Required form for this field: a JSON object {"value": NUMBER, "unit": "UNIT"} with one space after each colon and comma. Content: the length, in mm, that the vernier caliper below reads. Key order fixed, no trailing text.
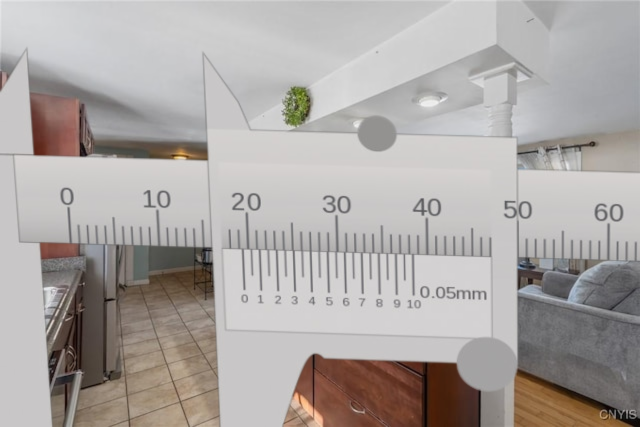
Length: {"value": 19.4, "unit": "mm"}
